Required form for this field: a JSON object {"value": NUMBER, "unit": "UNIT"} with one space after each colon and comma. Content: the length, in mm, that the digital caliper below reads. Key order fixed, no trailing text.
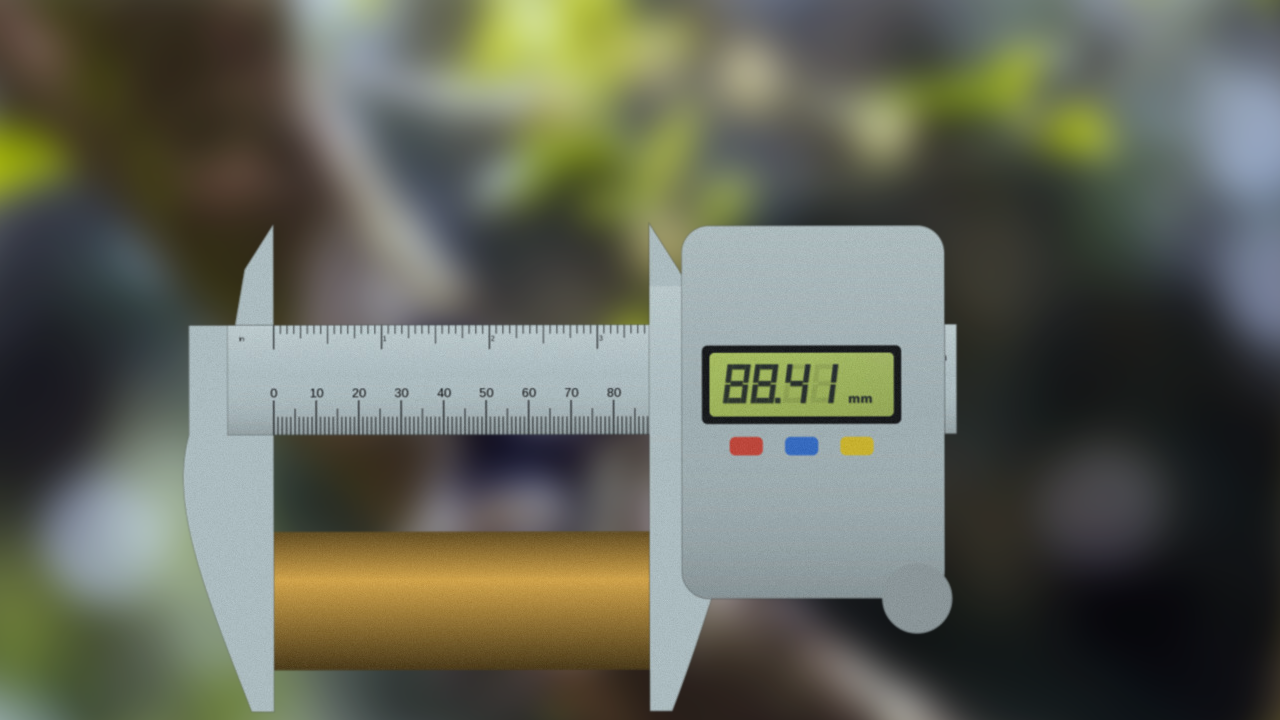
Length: {"value": 88.41, "unit": "mm"}
